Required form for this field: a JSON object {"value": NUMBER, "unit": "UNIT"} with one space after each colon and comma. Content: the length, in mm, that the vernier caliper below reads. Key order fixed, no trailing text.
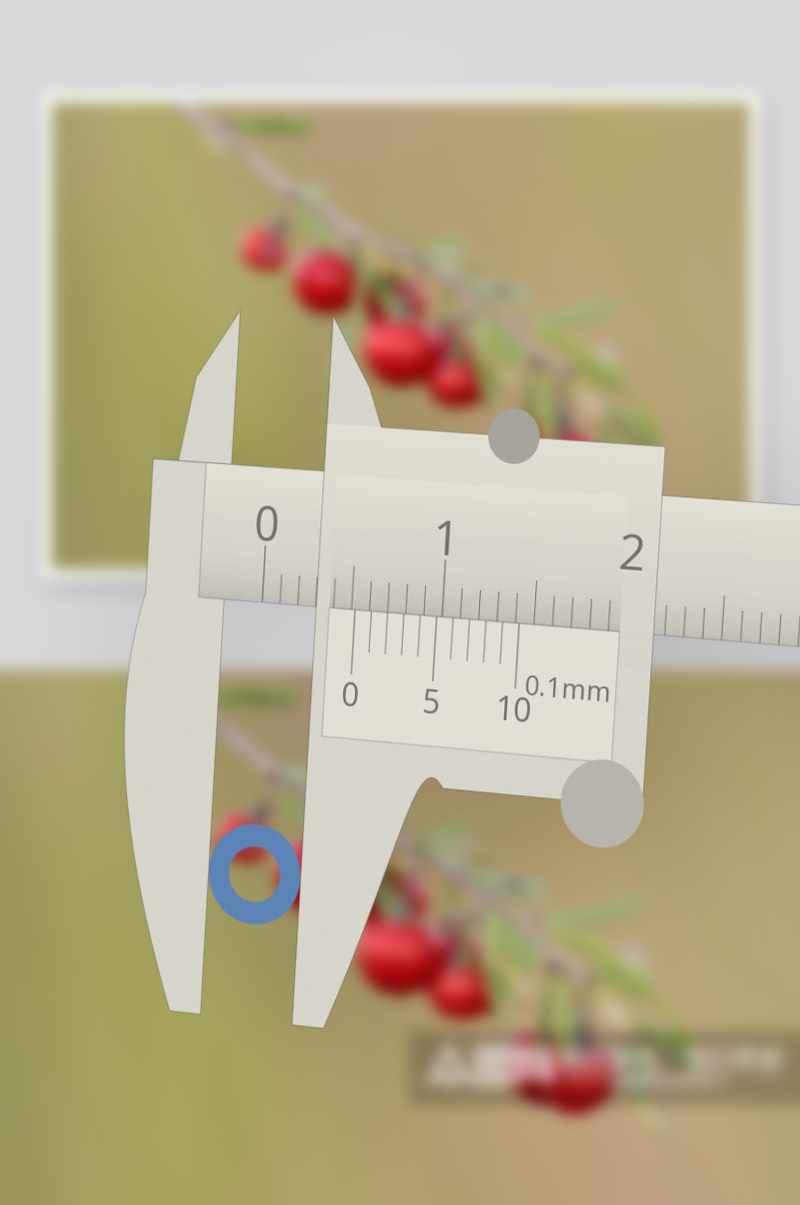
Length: {"value": 5.2, "unit": "mm"}
